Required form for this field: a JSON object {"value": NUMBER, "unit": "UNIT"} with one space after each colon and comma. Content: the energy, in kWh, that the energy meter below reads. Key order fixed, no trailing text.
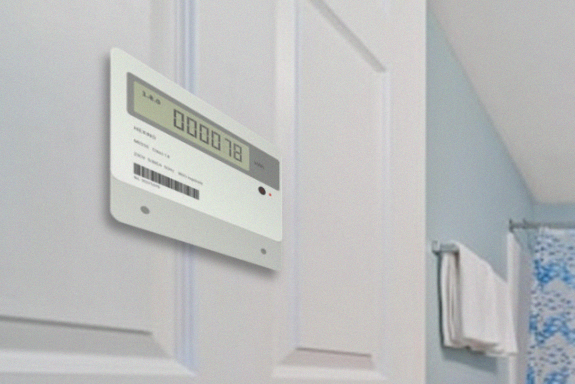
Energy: {"value": 78, "unit": "kWh"}
